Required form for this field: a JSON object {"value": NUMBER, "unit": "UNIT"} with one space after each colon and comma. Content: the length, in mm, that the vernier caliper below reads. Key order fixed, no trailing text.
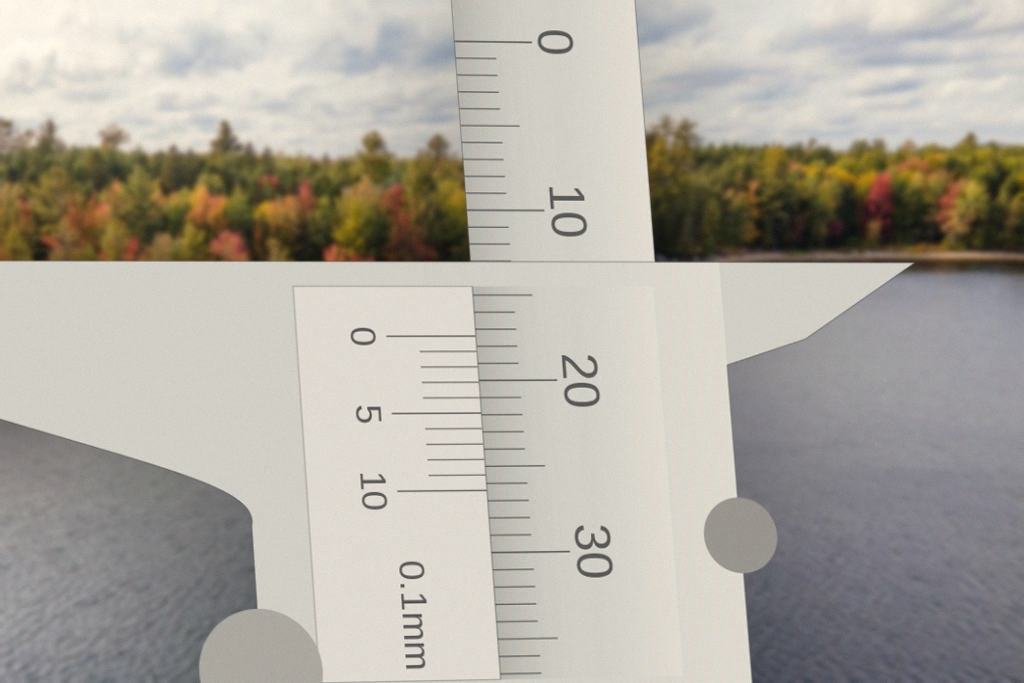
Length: {"value": 17.4, "unit": "mm"}
